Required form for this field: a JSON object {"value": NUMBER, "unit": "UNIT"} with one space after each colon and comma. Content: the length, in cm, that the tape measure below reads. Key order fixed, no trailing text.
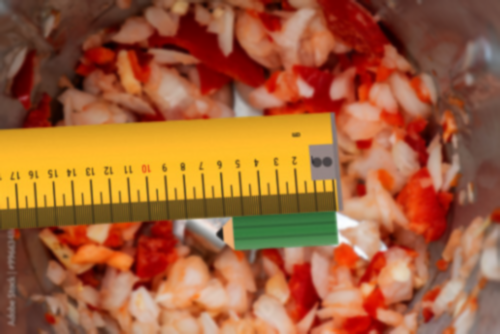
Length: {"value": 6.5, "unit": "cm"}
